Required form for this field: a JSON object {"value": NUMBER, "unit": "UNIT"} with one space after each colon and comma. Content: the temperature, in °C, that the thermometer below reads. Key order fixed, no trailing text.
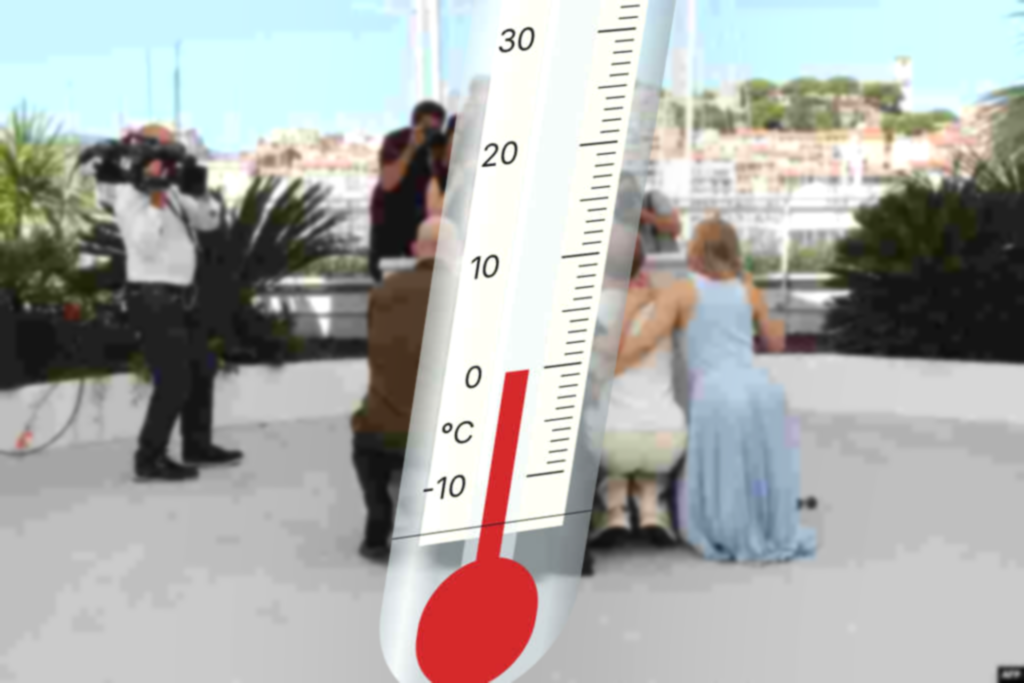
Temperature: {"value": 0, "unit": "°C"}
